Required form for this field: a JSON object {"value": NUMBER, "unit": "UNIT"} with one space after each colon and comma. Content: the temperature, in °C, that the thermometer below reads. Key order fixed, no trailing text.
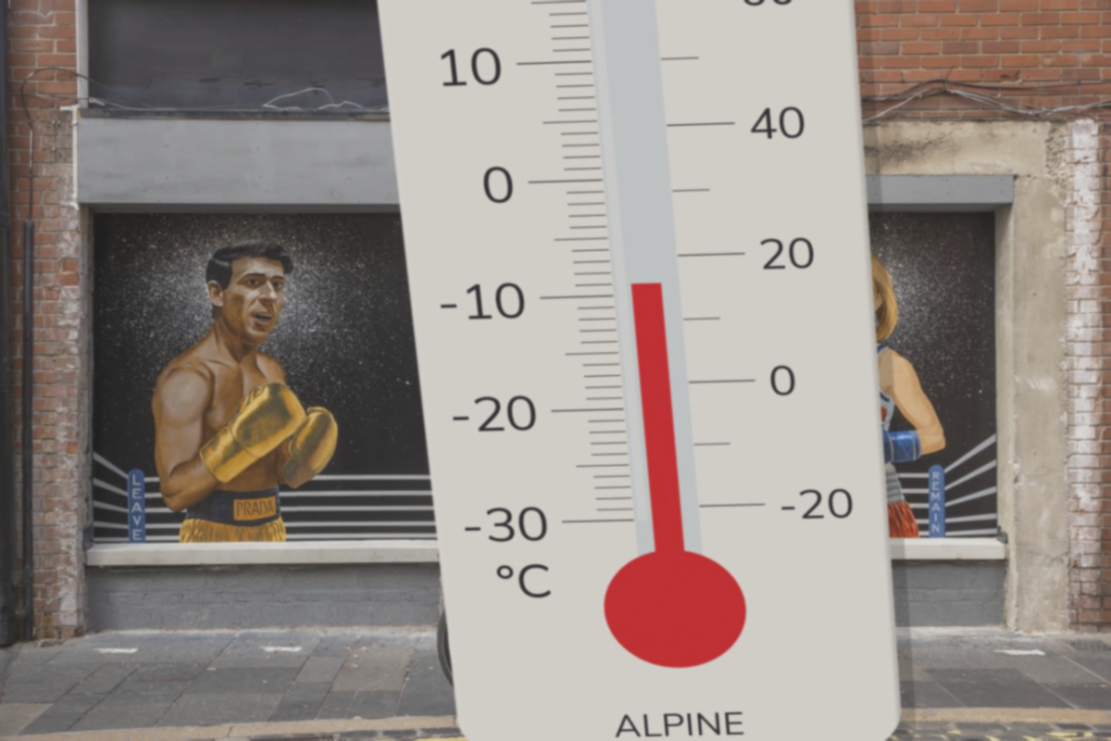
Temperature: {"value": -9, "unit": "°C"}
